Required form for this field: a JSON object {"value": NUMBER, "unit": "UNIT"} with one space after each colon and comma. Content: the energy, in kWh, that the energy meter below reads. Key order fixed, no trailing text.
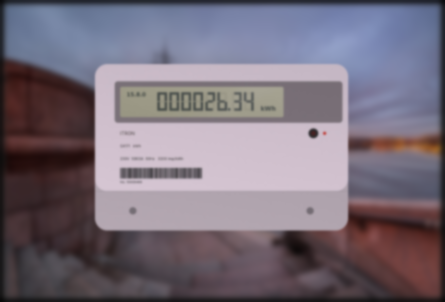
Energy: {"value": 26.34, "unit": "kWh"}
